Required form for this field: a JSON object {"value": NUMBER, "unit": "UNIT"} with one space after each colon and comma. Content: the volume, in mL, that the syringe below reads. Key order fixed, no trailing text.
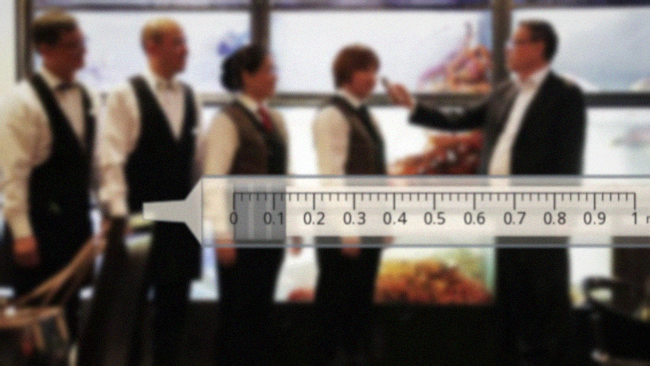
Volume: {"value": 0, "unit": "mL"}
